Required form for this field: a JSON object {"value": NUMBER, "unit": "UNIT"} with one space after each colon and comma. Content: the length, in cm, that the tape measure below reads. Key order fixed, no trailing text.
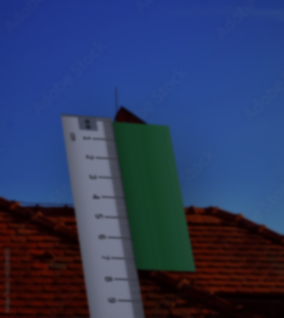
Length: {"value": 7.5, "unit": "cm"}
